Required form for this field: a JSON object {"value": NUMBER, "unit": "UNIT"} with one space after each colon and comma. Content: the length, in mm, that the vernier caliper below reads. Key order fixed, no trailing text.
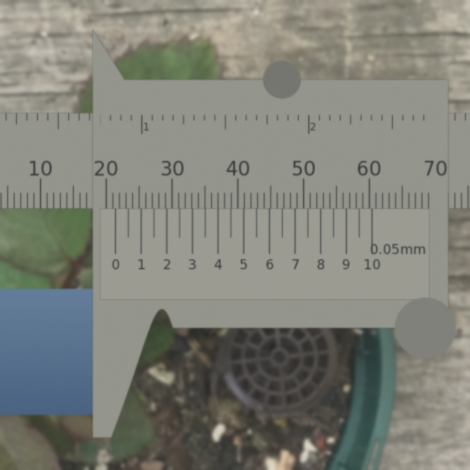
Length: {"value": 21.4, "unit": "mm"}
